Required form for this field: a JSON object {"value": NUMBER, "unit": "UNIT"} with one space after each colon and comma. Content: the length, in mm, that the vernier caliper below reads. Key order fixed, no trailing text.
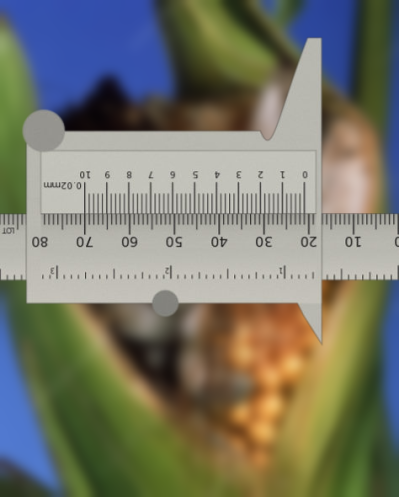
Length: {"value": 21.0, "unit": "mm"}
